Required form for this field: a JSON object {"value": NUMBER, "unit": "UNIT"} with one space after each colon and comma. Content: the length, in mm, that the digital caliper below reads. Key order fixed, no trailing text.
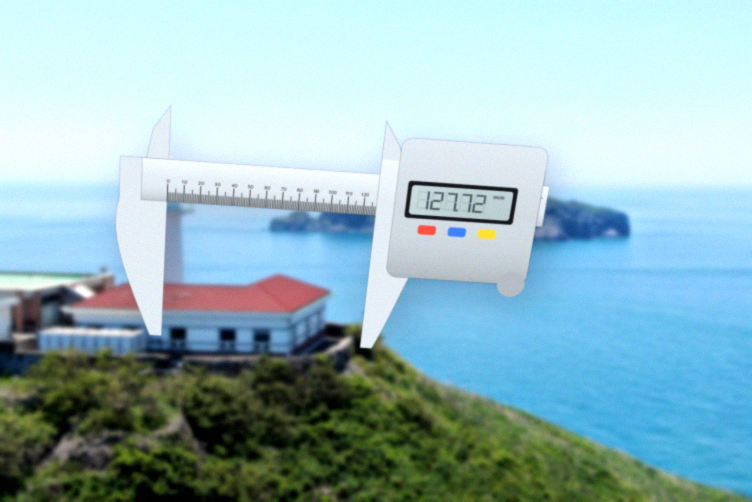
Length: {"value": 127.72, "unit": "mm"}
